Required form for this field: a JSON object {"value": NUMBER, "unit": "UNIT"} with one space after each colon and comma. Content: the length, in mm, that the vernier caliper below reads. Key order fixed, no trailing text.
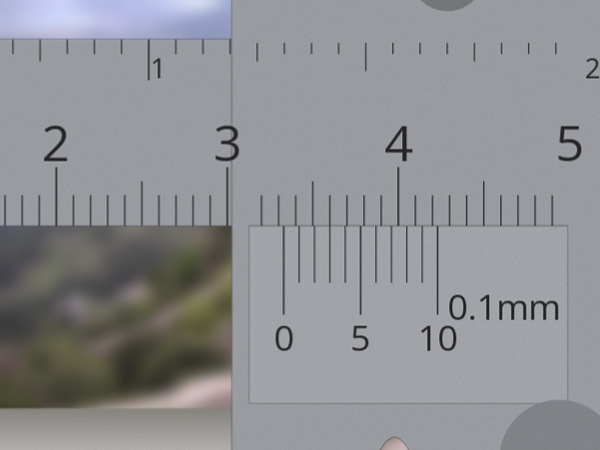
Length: {"value": 33.3, "unit": "mm"}
